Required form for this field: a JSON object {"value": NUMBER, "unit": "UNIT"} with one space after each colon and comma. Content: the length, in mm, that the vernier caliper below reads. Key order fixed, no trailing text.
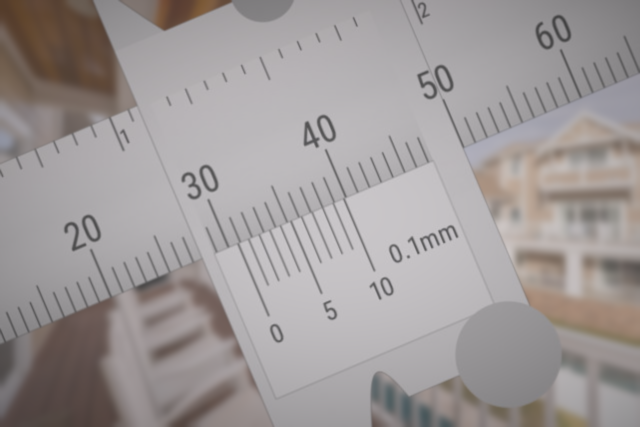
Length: {"value": 30.8, "unit": "mm"}
